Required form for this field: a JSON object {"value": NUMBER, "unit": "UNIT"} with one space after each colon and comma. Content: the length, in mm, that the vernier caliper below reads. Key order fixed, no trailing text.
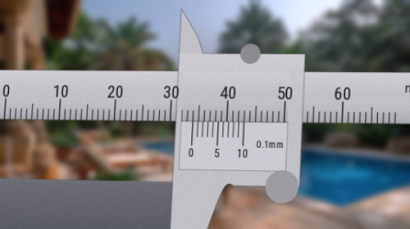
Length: {"value": 34.0, "unit": "mm"}
